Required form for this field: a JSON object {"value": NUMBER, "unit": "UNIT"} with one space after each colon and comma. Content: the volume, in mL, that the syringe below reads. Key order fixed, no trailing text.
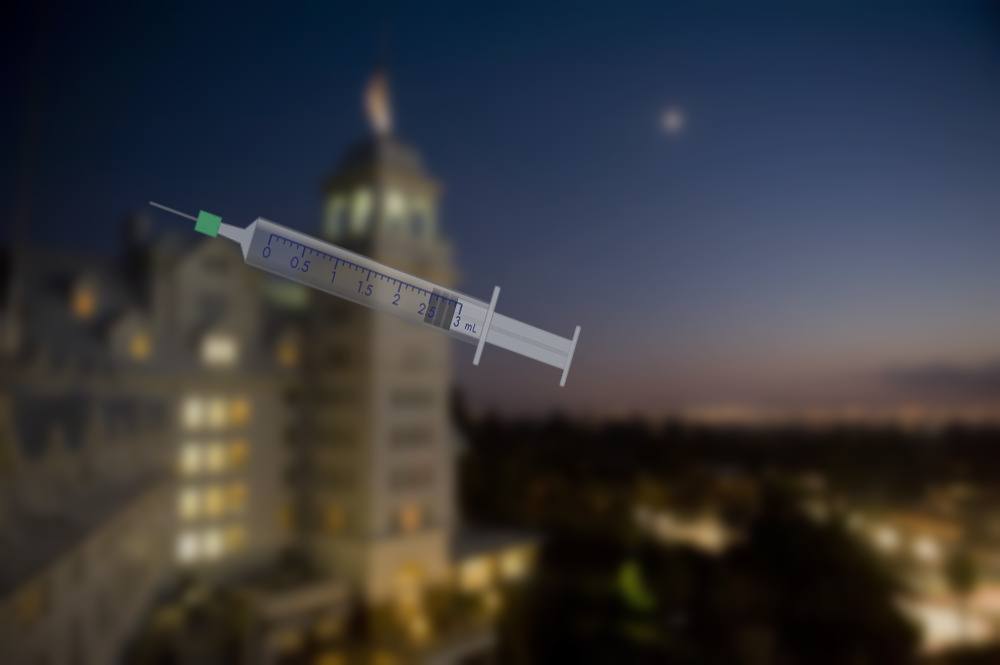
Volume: {"value": 2.5, "unit": "mL"}
